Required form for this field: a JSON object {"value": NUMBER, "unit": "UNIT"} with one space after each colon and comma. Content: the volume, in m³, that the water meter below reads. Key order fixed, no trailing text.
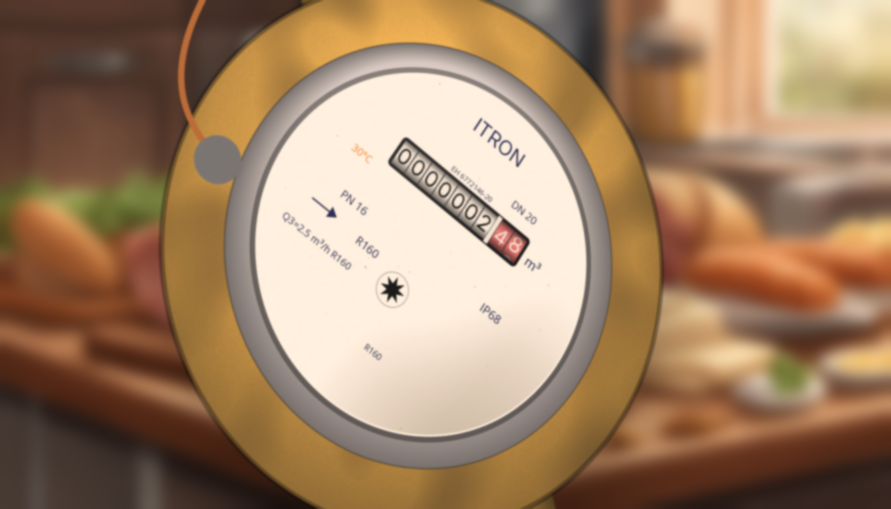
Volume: {"value": 2.48, "unit": "m³"}
